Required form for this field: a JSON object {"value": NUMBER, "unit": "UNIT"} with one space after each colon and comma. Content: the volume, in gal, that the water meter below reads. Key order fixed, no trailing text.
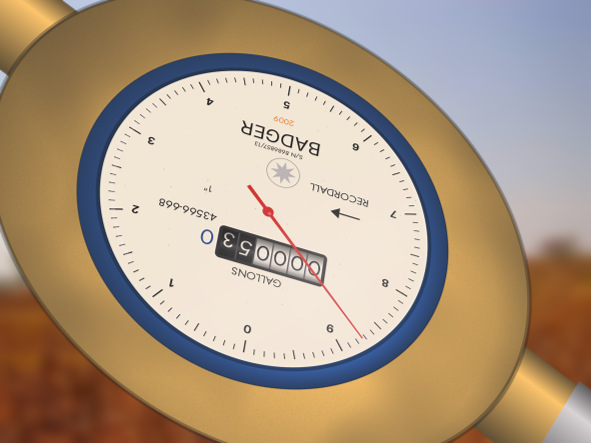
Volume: {"value": 528.7, "unit": "gal"}
